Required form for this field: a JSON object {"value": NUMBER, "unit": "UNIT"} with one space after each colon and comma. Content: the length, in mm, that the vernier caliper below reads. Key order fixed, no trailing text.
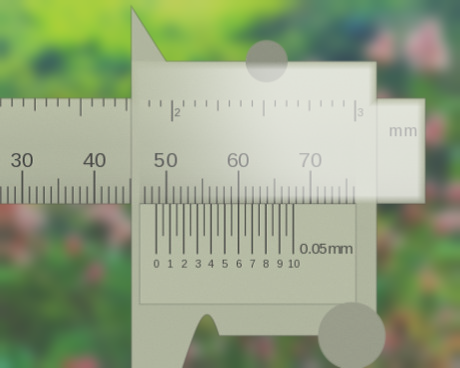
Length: {"value": 48.6, "unit": "mm"}
